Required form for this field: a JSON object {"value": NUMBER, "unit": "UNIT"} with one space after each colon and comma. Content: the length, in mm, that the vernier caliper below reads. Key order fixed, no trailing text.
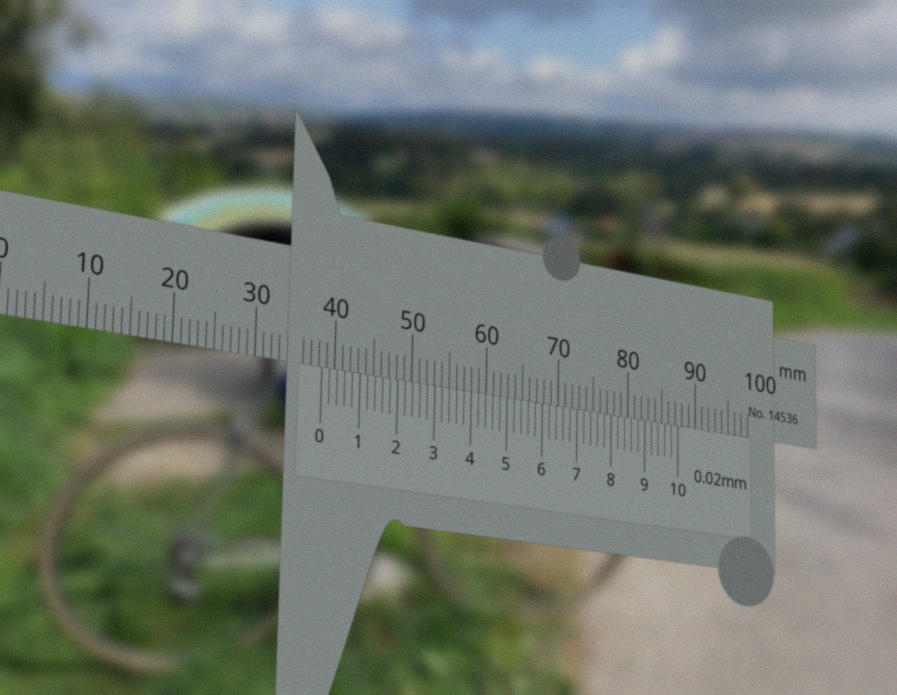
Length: {"value": 38.4, "unit": "mm"}
